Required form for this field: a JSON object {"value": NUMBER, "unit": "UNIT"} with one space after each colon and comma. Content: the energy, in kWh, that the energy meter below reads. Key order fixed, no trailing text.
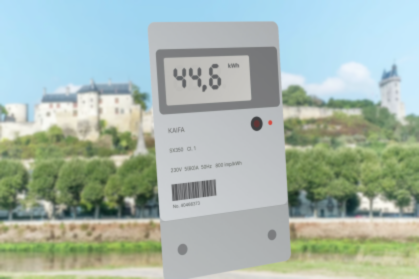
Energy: {"value": 44.6, "unit": "kWh"}
